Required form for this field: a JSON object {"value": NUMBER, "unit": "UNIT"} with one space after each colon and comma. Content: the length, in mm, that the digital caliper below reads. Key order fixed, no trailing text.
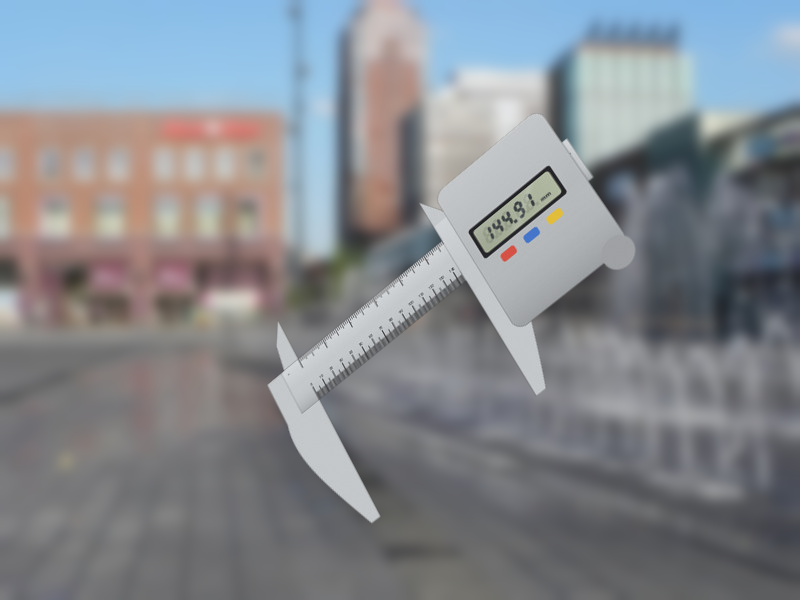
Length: {"value": 144.91, "unit": "mm"}
